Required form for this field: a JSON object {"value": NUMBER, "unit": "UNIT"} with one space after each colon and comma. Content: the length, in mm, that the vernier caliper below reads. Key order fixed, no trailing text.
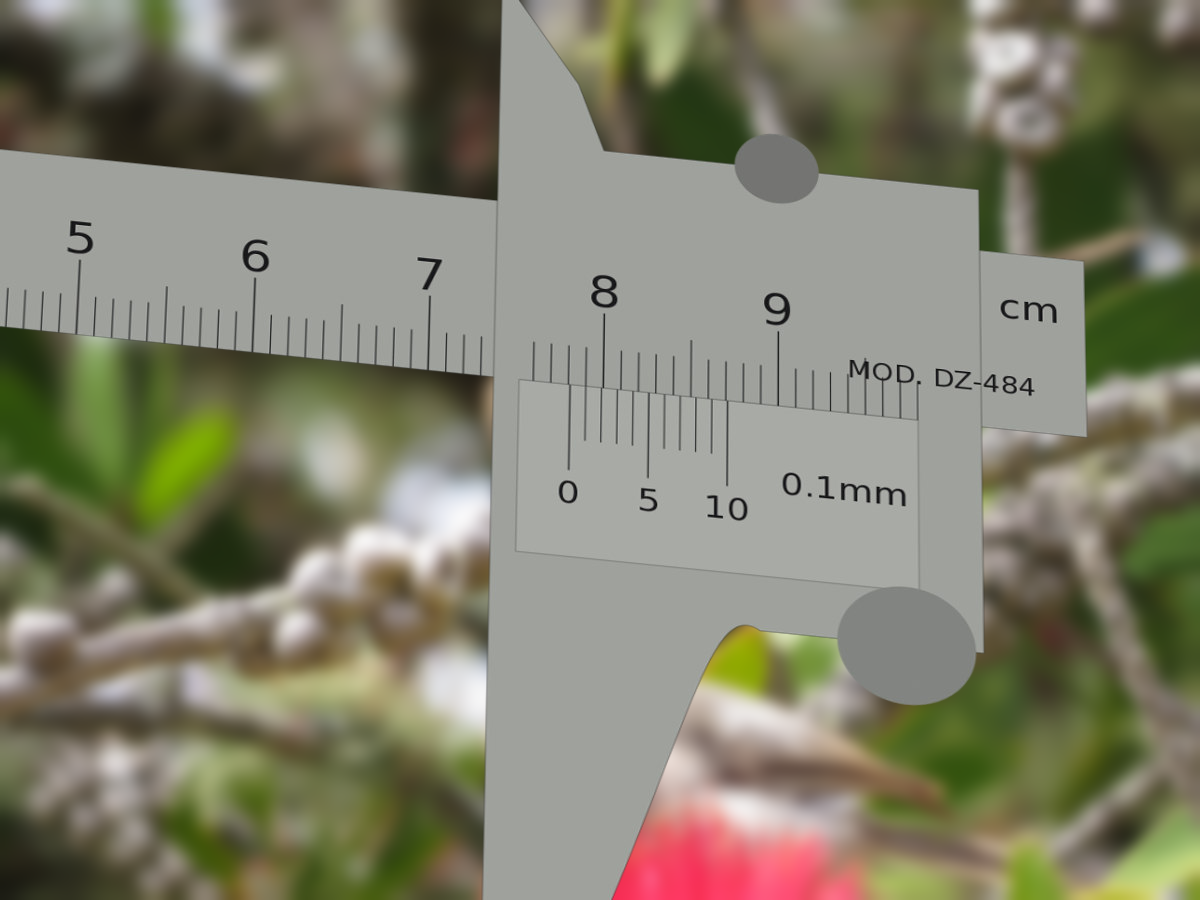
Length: {"value": 78.1, "unit": "mm"}
